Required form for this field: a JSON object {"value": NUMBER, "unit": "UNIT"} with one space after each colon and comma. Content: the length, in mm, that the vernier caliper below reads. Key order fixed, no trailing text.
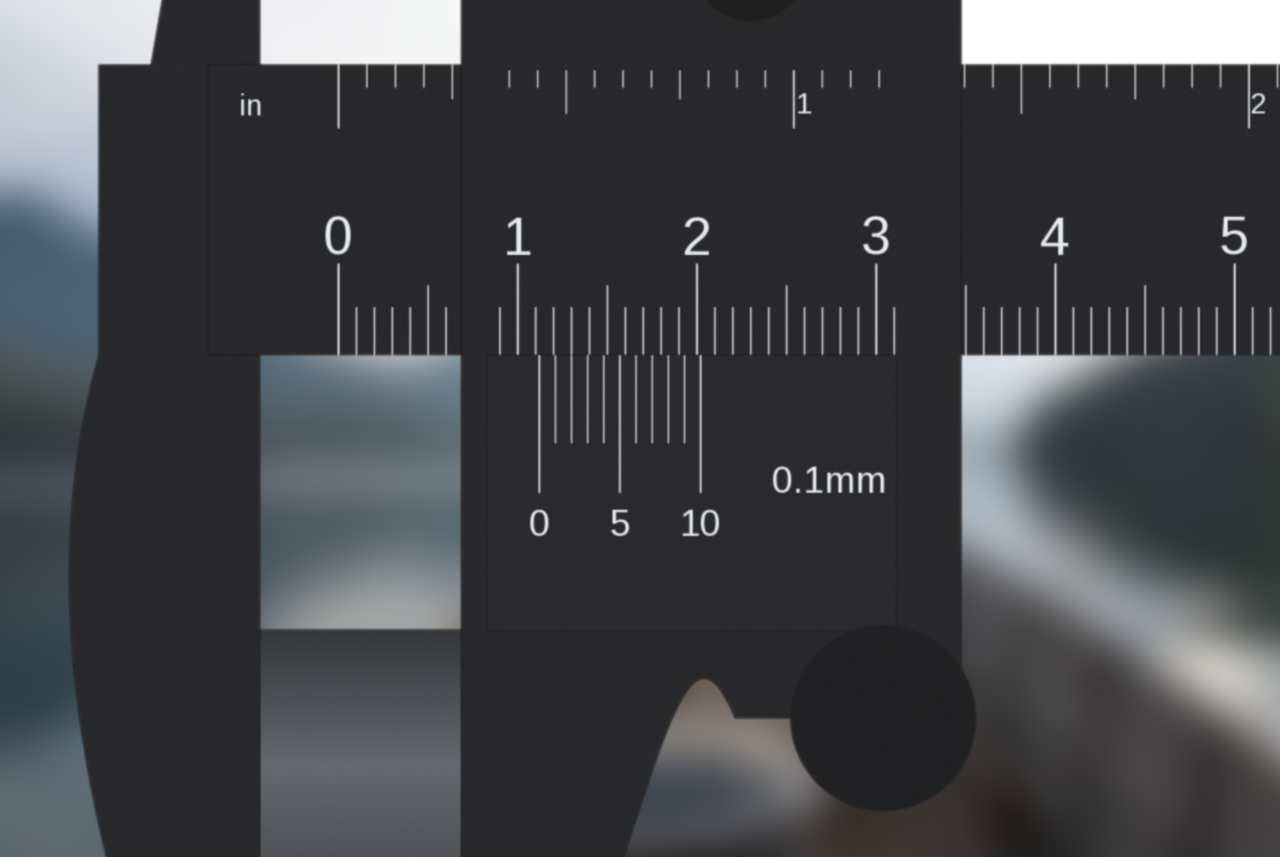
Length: {"value": 11.2, "unit": "mm"}
